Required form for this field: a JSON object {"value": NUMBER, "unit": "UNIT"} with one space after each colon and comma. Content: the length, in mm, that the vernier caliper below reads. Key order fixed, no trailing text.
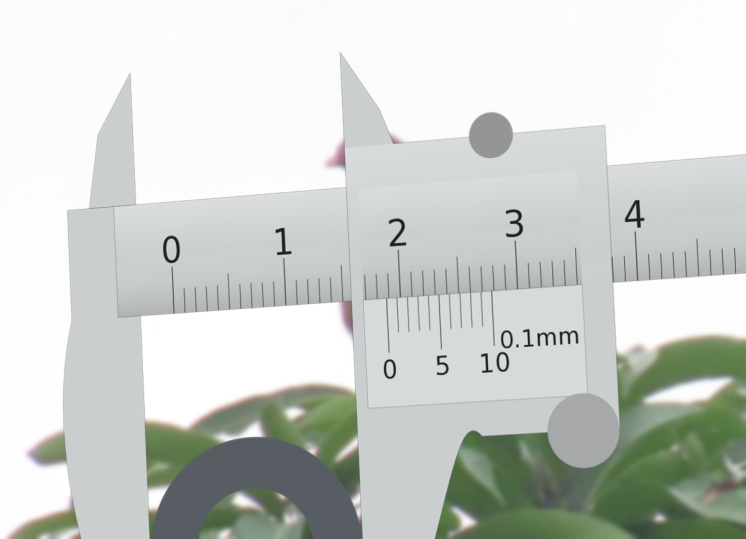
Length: {"value": 18.8, "unit": "mm"}
